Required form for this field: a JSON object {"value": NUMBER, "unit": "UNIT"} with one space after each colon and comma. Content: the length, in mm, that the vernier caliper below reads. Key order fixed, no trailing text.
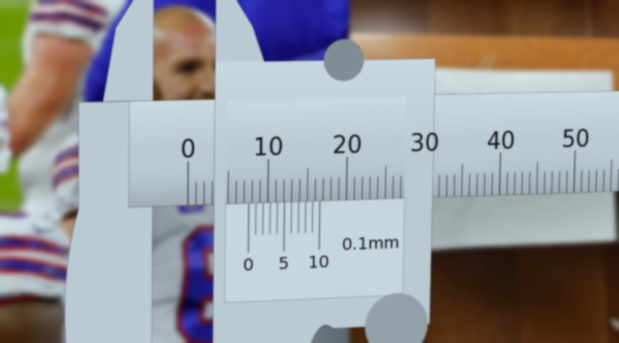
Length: {"value": 7.6, "unit": "mm"}
